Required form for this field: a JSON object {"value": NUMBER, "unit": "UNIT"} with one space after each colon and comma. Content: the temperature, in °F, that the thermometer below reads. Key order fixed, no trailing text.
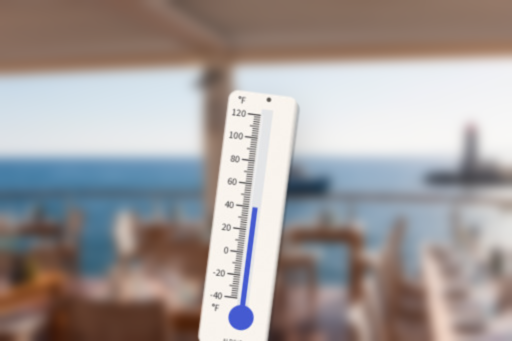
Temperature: {"value": 40, "unit": "°F"}
